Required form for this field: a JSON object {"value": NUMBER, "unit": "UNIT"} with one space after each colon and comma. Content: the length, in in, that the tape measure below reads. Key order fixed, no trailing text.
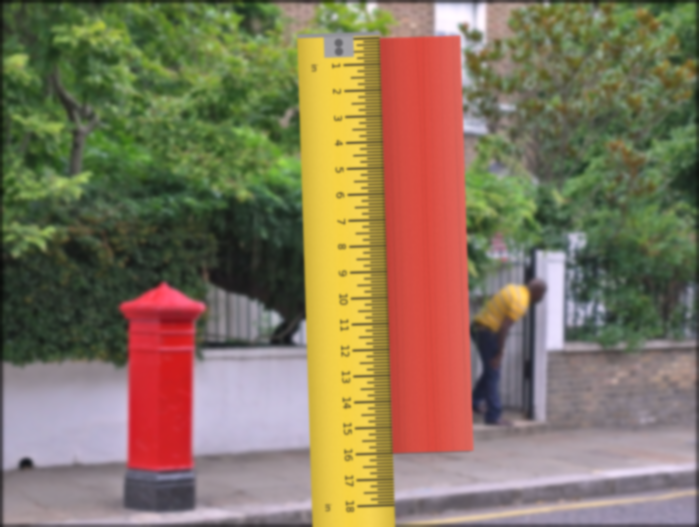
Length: {"value": 16, "unit": "in"}
